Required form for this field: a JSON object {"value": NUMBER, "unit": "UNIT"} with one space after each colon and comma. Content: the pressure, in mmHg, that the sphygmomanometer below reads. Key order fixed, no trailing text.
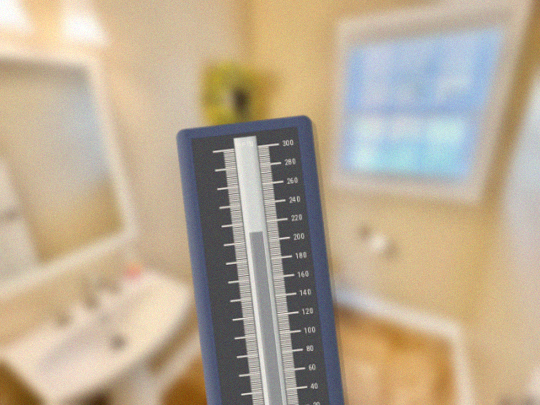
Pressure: {"value": 210, "unit": "mmHg"}
